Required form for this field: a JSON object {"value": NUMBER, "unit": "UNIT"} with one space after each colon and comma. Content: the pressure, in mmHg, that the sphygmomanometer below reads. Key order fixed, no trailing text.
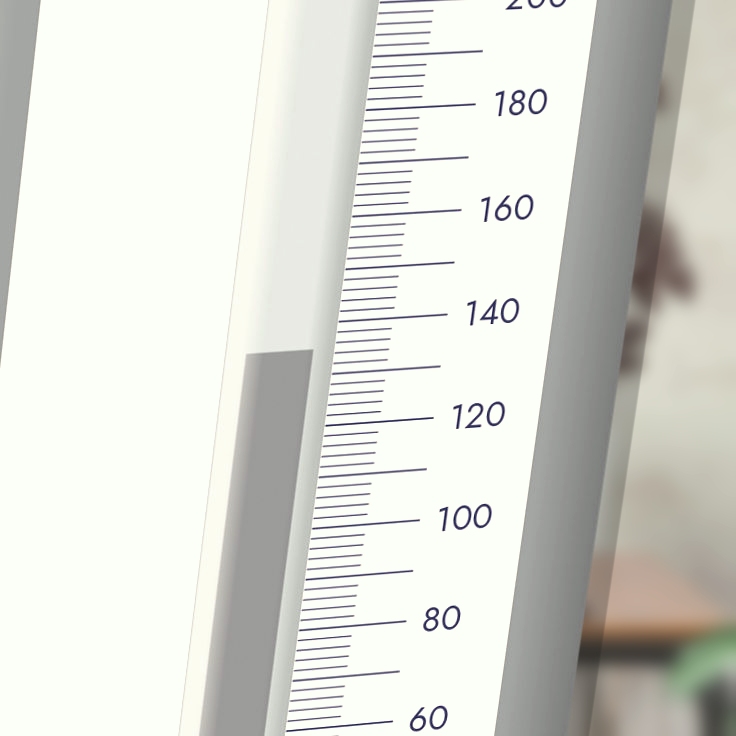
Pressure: {"value": 135, "unit": "mmHg"}
